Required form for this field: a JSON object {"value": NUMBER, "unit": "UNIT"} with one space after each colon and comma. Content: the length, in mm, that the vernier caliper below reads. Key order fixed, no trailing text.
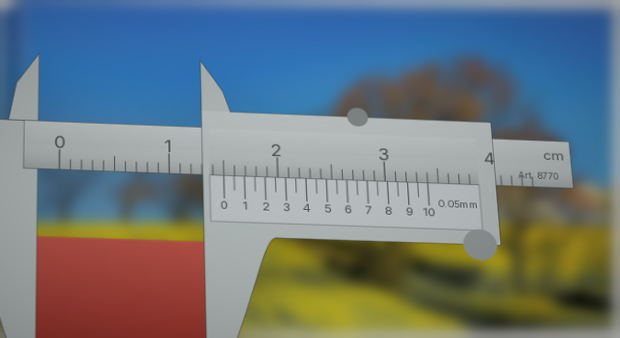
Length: {"value": 15.0, "unit": "mm"}
